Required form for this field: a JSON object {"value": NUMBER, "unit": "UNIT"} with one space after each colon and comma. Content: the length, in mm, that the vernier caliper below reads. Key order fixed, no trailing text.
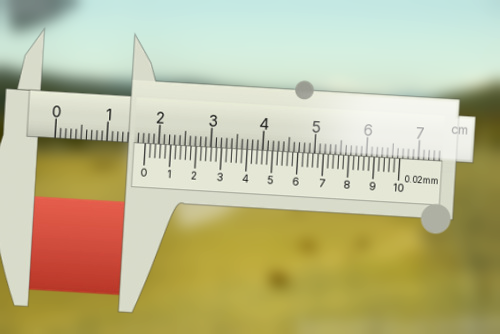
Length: {"value": 17.4, "unit": "mm"}
